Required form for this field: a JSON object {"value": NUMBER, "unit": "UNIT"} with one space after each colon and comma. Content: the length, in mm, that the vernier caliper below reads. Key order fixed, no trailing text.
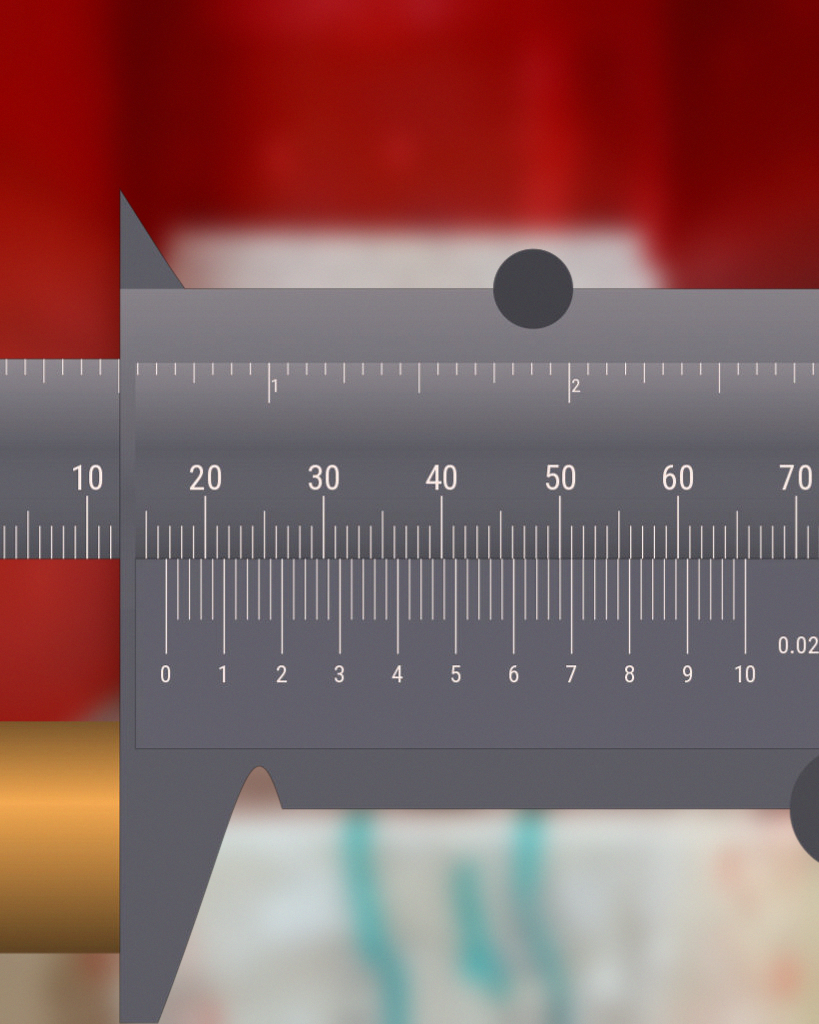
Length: {"value": 16.7, "unit": "mm"}
